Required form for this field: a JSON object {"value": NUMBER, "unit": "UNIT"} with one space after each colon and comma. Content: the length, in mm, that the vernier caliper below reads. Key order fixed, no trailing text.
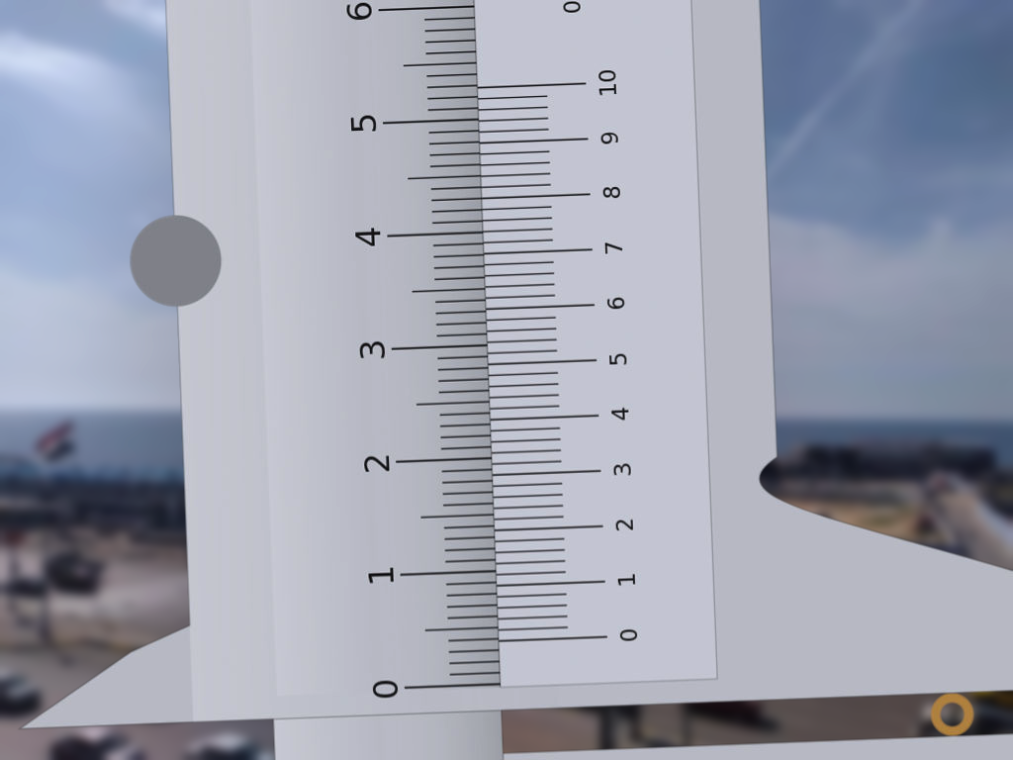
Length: {"value": 3.8, "unit": "mm"}
